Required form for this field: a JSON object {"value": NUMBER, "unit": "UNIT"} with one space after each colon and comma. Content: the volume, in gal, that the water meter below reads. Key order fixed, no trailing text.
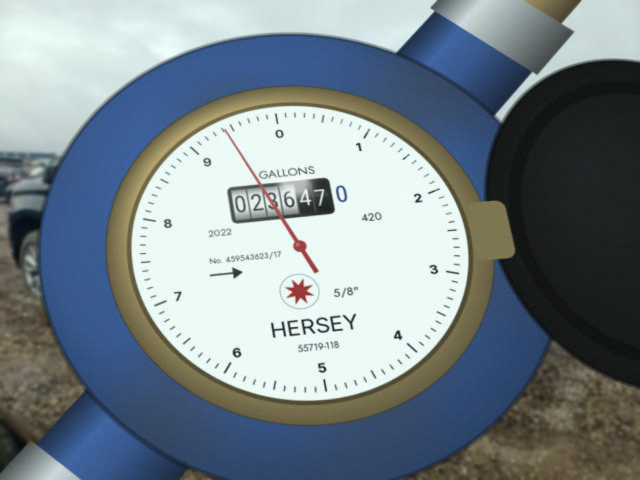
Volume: {"value": 236469.4, "unit": "gal"}
